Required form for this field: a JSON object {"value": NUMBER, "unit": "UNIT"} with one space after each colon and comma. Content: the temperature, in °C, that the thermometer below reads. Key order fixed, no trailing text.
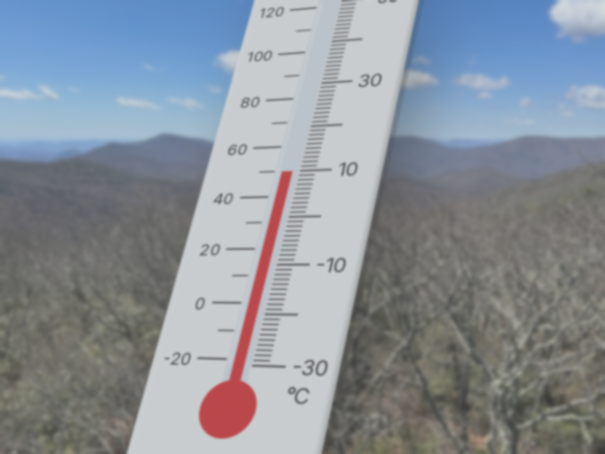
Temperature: {"value": 10, "unit": "°C"}
